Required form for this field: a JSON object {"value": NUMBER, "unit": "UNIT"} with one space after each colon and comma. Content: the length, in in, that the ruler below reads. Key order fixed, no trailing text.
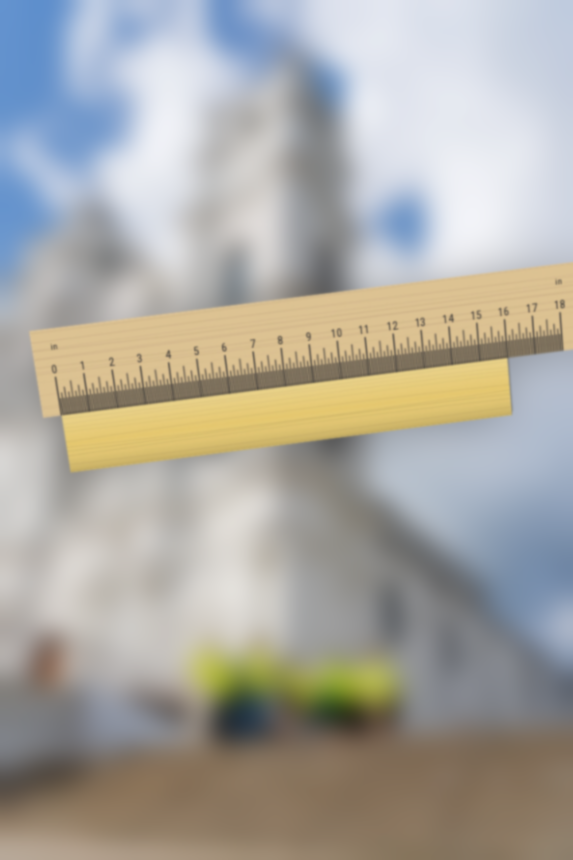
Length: {"value": 16, "unit": "in"}
